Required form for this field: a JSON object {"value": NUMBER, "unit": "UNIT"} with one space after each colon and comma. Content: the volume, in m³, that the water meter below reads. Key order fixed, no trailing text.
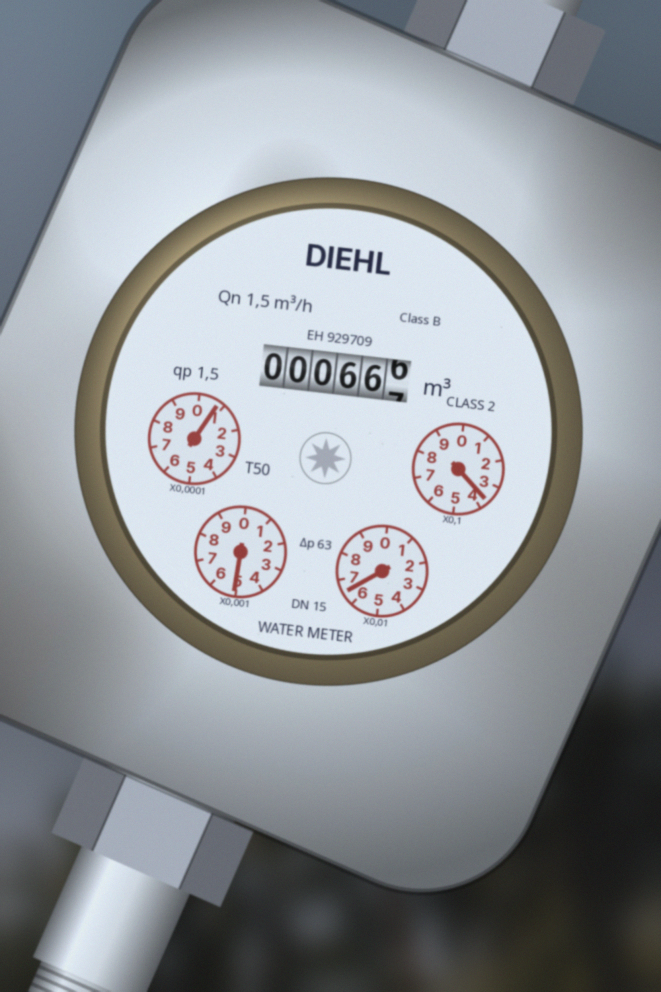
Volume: {"value": 666.3650, "unit": "m³"}
